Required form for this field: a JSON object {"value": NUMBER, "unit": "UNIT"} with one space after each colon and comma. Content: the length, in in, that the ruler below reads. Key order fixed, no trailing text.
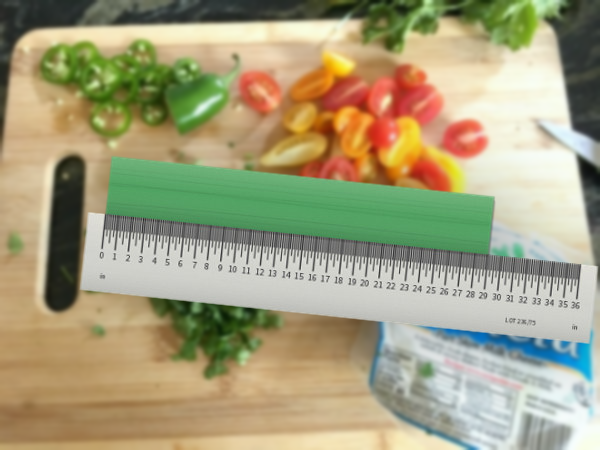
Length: {"value": 29, "unit": "in"}
